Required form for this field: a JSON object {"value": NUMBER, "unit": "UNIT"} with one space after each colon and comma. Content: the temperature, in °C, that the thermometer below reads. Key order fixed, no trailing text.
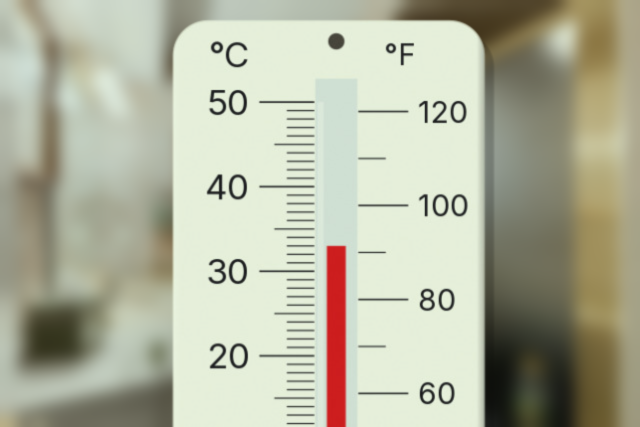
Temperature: {"value": 33, "unit": "°C"}
